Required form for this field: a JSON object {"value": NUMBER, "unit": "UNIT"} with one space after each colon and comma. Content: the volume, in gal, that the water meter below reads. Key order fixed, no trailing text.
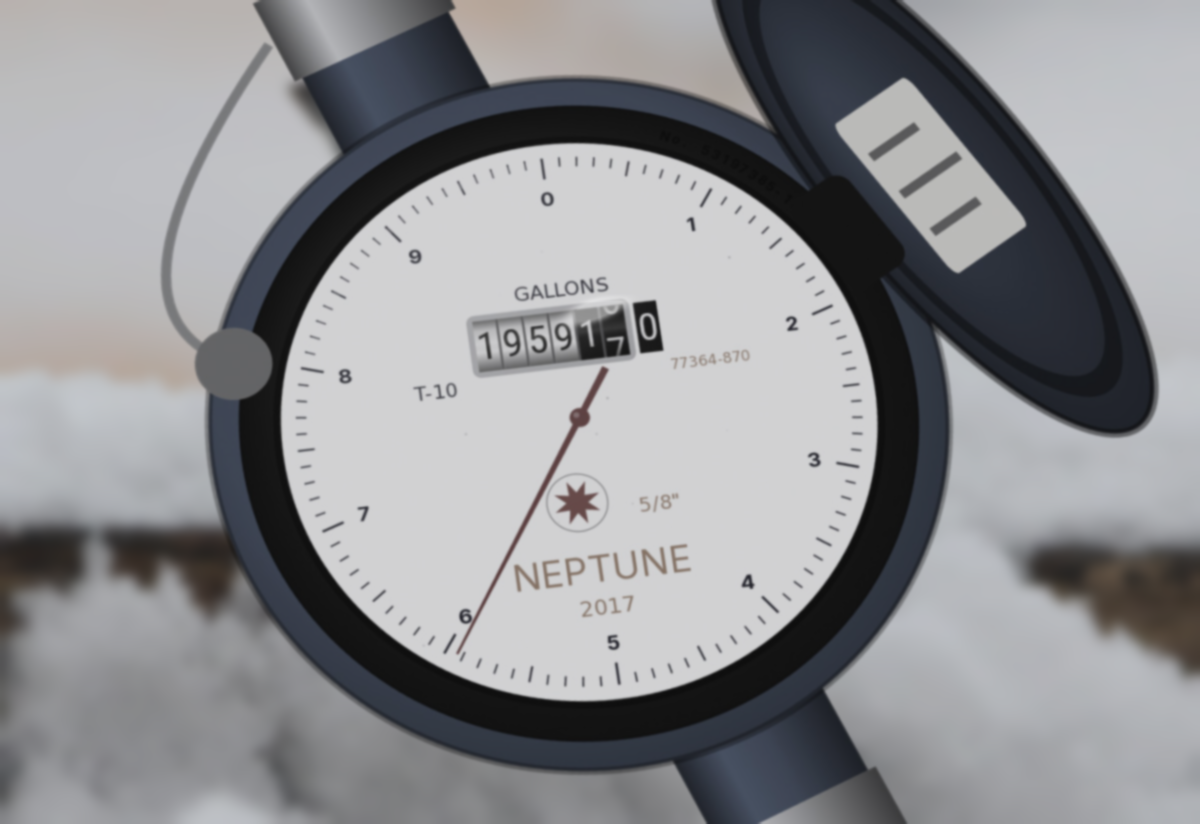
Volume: {"value": 1959165.9, "unit": "gal"}
